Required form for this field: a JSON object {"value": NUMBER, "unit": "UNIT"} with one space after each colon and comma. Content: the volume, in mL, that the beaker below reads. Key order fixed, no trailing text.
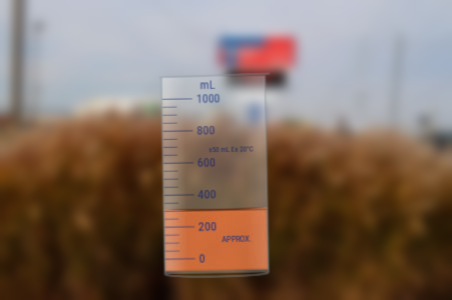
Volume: {"value": 300, "unit": "mL"}
